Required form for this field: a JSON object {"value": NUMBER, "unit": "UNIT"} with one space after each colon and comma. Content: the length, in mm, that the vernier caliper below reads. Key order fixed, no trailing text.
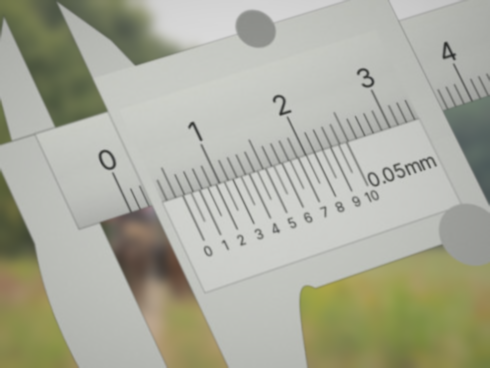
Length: {"value": 5.8, "unit": "mm"}
